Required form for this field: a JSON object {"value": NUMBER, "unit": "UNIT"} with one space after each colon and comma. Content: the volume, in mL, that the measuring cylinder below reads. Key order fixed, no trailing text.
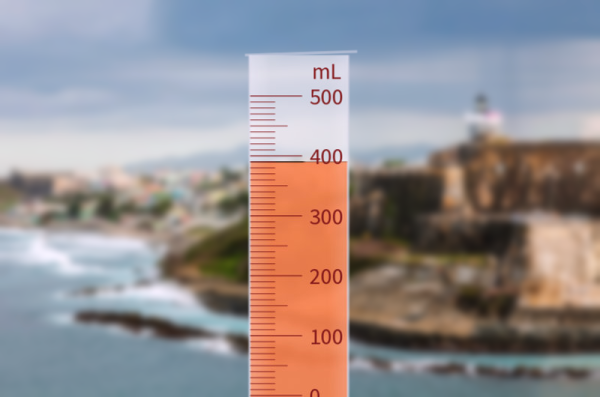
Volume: {"value": 390, "unit": "mL"}
